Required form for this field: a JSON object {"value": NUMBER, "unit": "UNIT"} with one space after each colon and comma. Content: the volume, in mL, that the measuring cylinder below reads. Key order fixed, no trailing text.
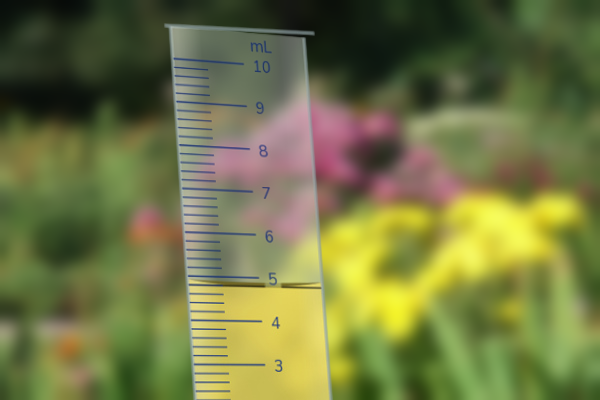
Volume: {"value": 4.8, "unit": "mL"}
